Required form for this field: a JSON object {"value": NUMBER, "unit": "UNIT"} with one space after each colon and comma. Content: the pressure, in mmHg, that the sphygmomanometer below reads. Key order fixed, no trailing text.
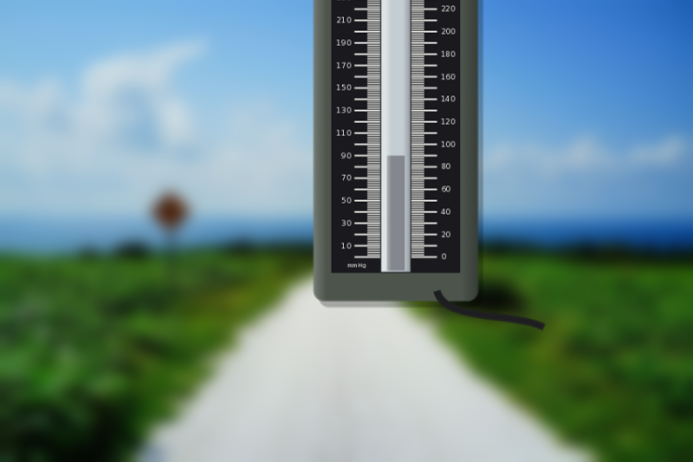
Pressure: {"value": 90, "unit": "mmHg"}
